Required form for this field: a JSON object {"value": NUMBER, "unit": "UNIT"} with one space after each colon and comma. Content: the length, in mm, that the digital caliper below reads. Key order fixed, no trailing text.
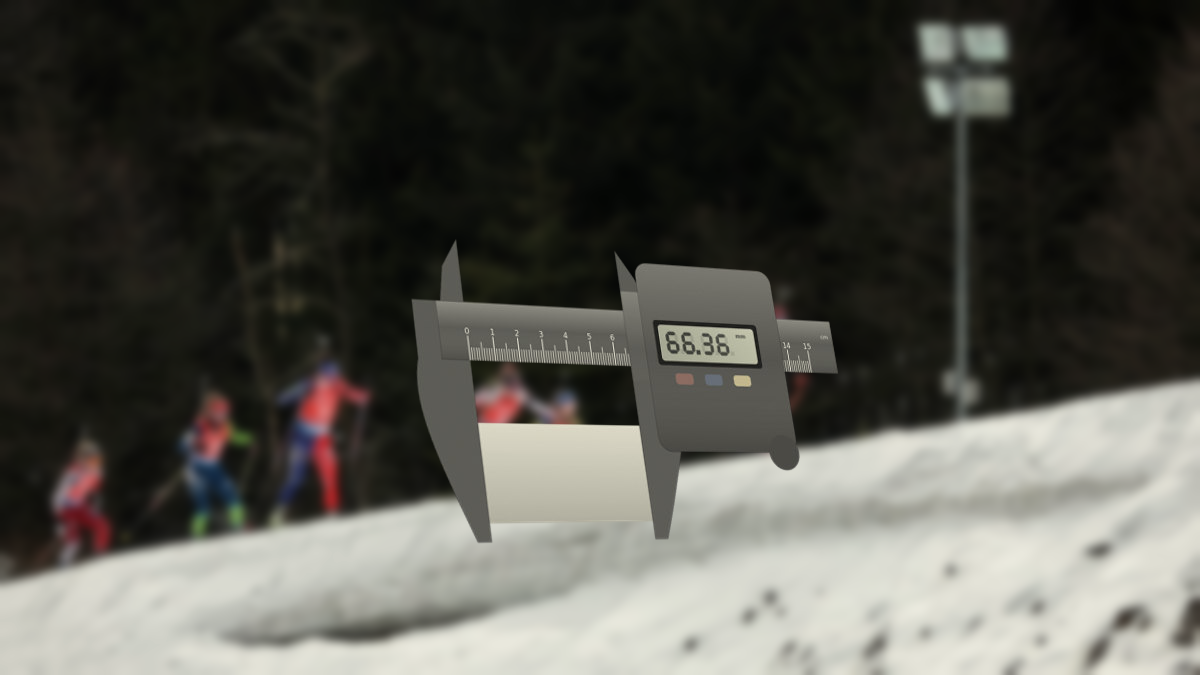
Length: {"value": 66.36, "unit": "mm"}
